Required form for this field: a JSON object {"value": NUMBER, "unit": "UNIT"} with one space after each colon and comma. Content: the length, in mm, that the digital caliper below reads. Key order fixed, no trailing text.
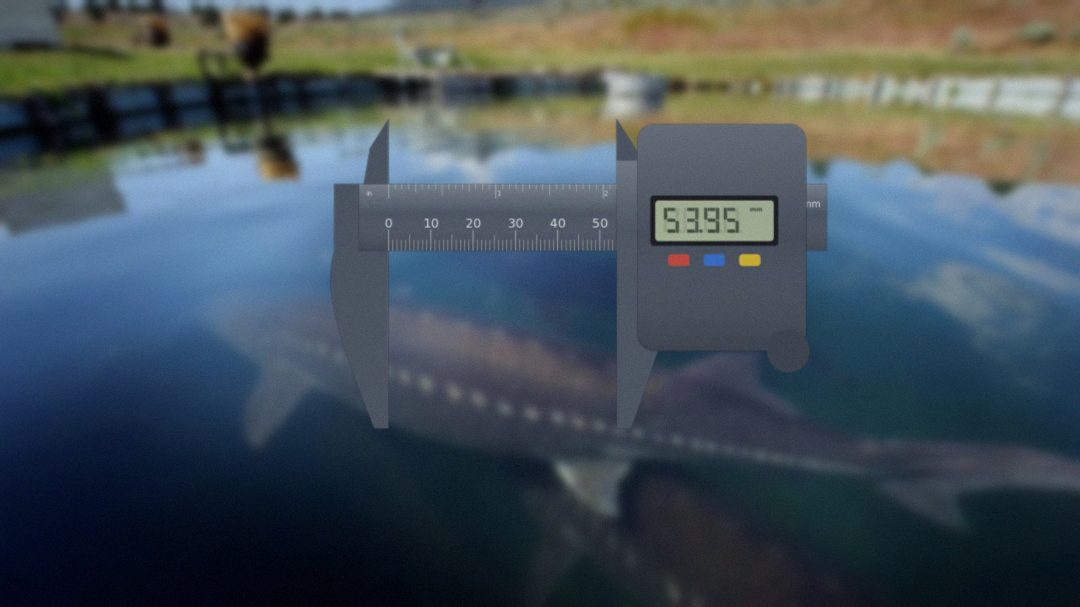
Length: {"value": 53.95, "unit": "mm"}
